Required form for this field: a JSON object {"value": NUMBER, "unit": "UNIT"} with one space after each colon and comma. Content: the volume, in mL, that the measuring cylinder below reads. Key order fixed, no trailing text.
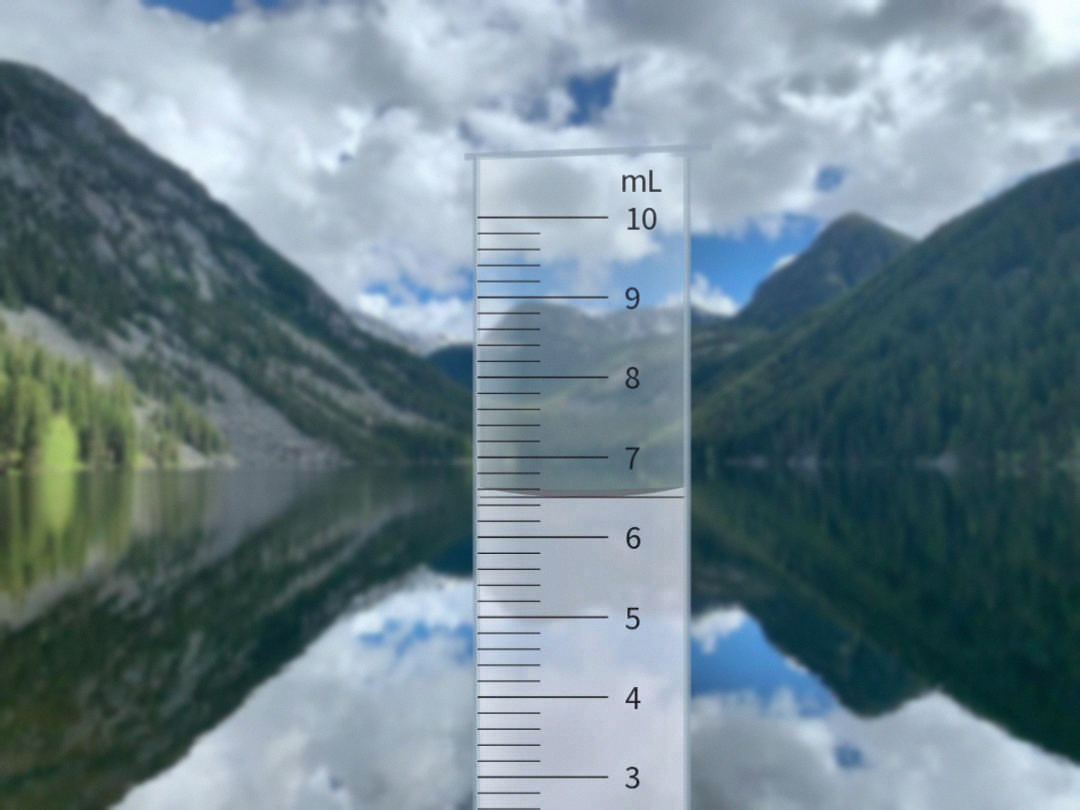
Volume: {"value": 6.5, "unit": "mL"}
